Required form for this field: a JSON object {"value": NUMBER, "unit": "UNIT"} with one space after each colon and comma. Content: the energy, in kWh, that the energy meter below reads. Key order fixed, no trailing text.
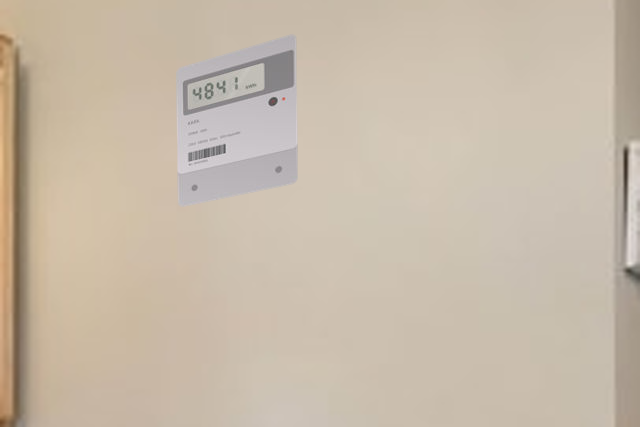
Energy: {"value": 4841, "unit": "kWh"}
